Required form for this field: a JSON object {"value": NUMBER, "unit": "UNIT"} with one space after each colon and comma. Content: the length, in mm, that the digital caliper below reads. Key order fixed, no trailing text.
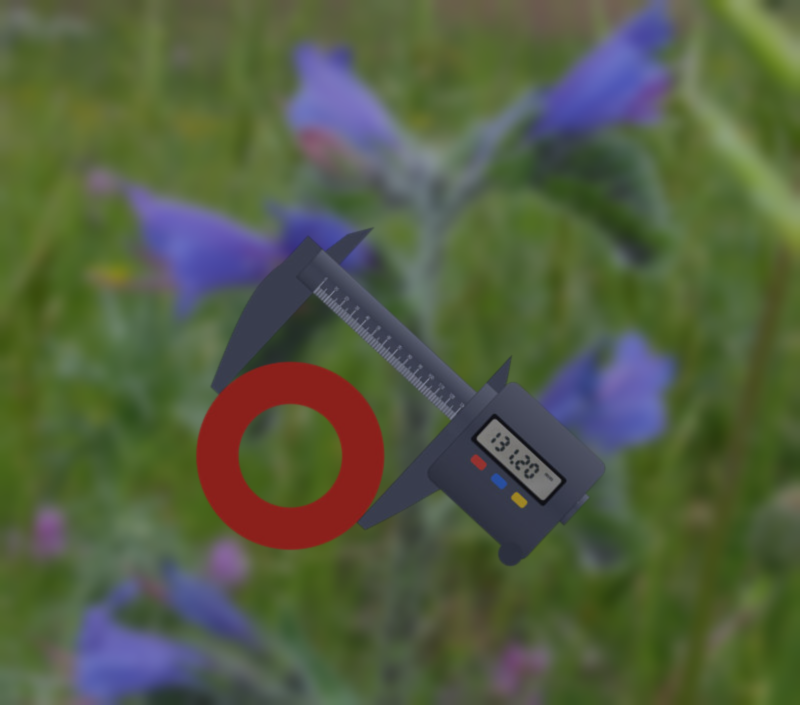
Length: {"value": 131.20, "unit": "mm"}
